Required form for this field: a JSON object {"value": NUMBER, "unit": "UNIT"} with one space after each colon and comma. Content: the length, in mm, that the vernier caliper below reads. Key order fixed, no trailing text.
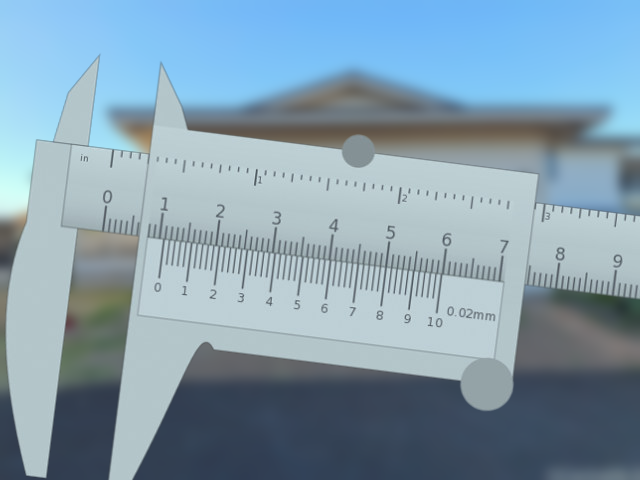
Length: {"value": 10.8, "unit": "mm"}
